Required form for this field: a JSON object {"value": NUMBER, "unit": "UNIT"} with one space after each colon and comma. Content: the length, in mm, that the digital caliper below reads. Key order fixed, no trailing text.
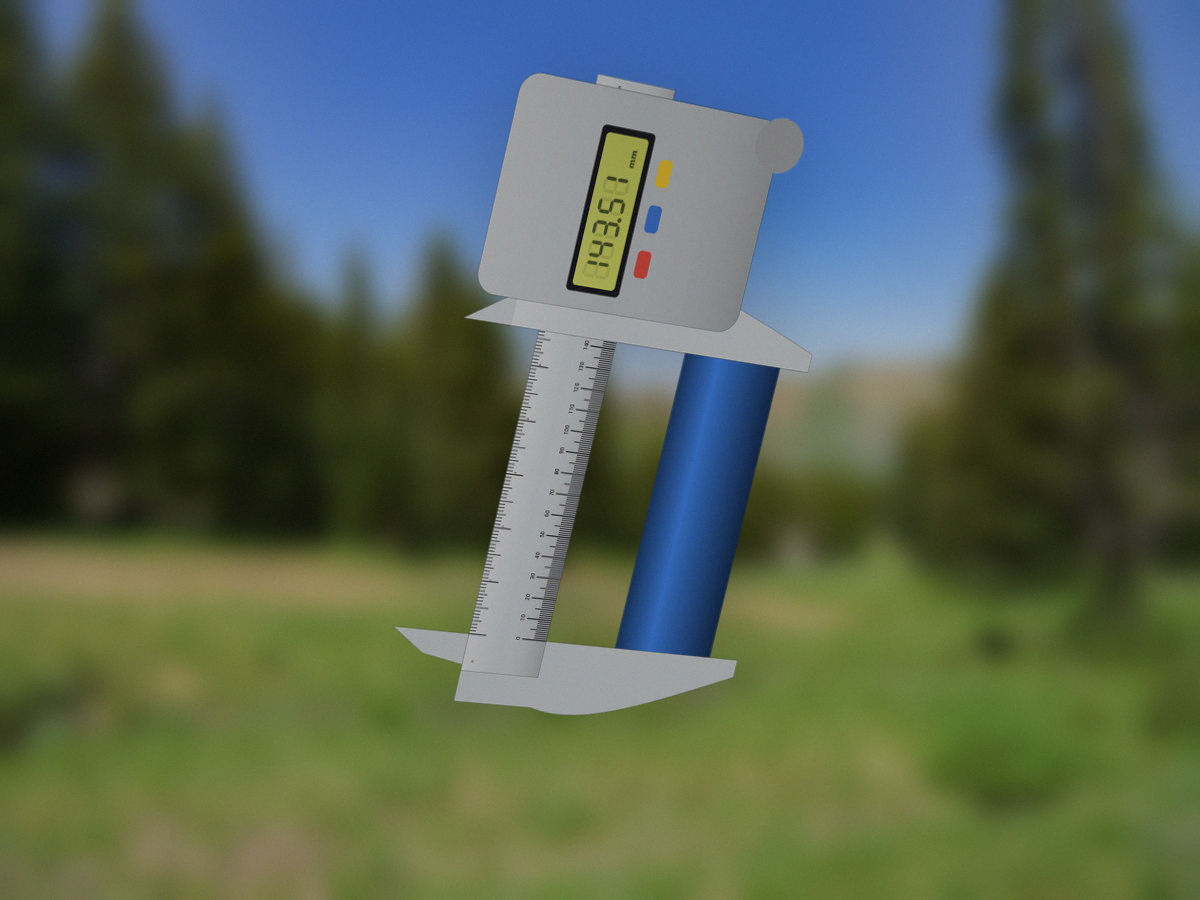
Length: {"value": 143.51, "unit": "mm"}
